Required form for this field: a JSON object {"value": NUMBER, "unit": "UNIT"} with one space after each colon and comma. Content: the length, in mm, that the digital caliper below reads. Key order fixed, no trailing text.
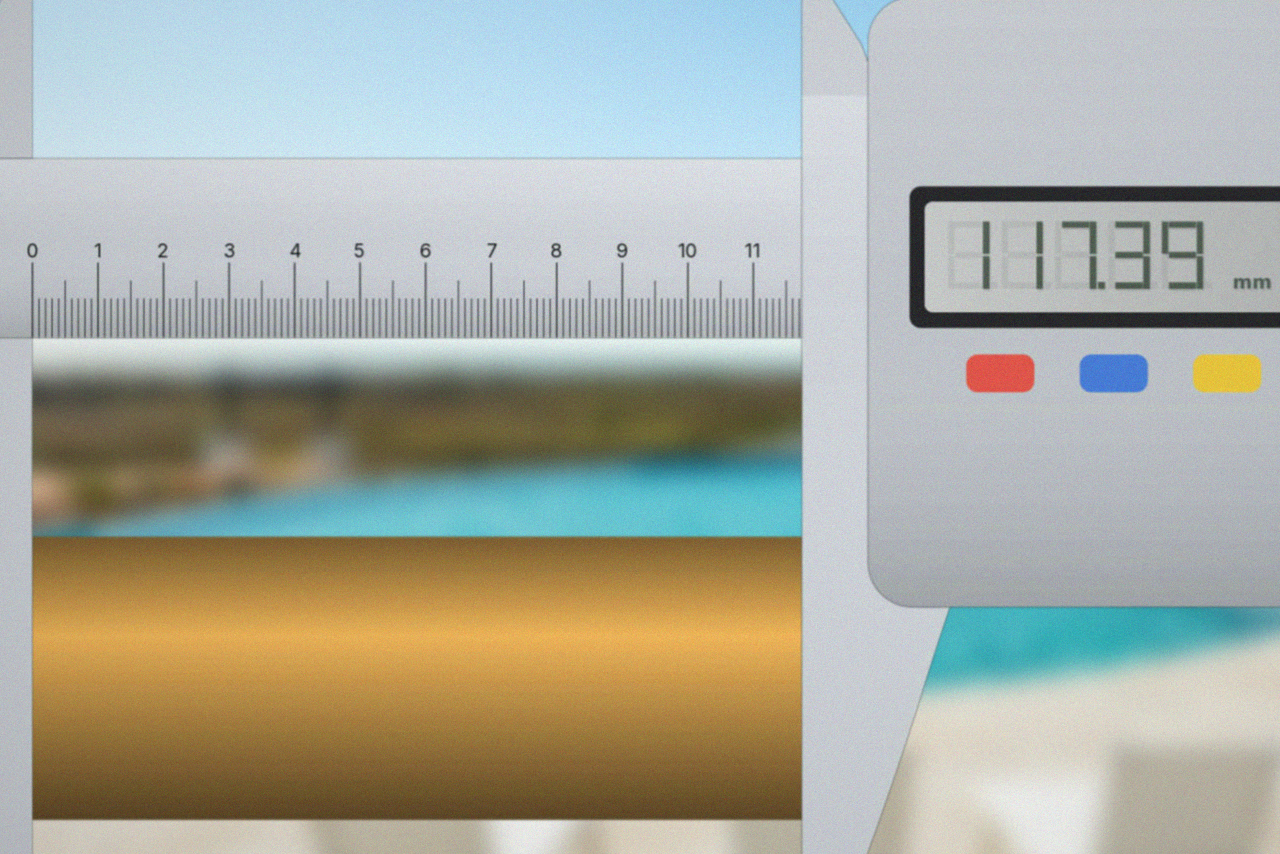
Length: {"value": 117.39, "unit": "mm"}
